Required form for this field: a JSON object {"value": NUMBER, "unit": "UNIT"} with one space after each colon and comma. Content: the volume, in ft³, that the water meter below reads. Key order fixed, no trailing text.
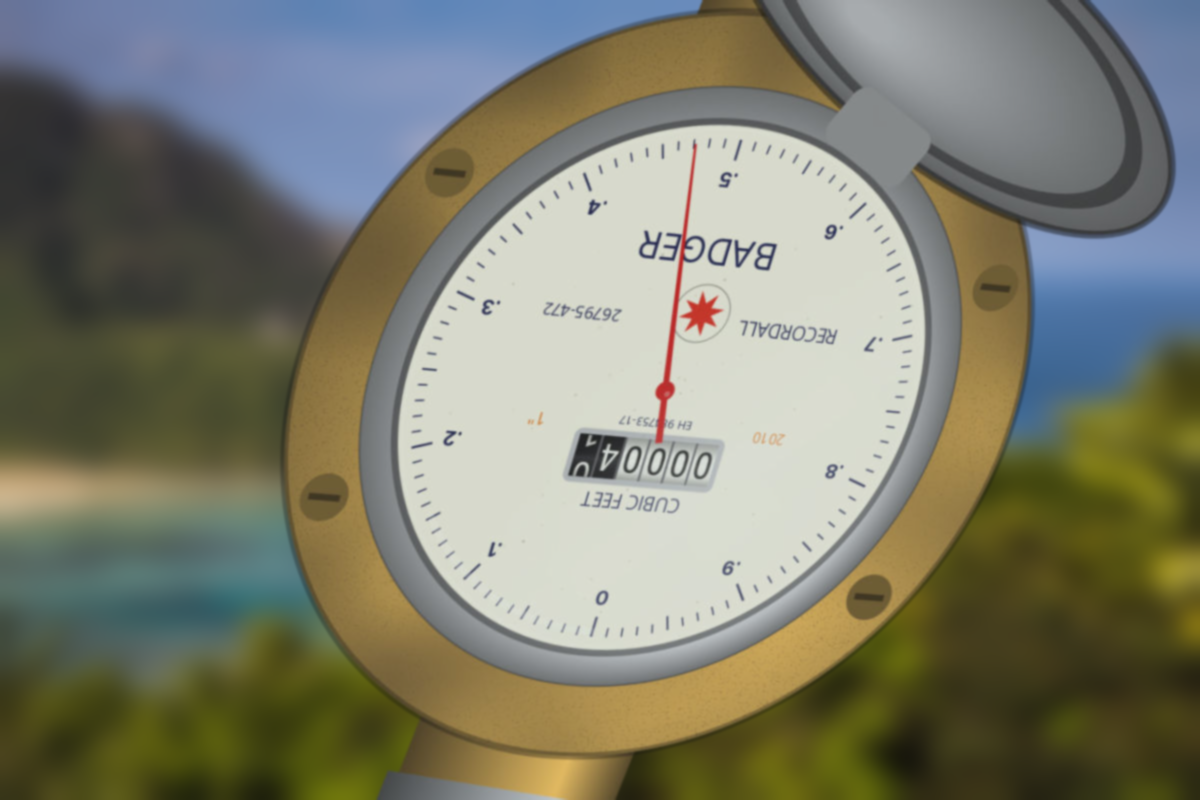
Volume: {"value": 40.47, "unit": "ft³"}
